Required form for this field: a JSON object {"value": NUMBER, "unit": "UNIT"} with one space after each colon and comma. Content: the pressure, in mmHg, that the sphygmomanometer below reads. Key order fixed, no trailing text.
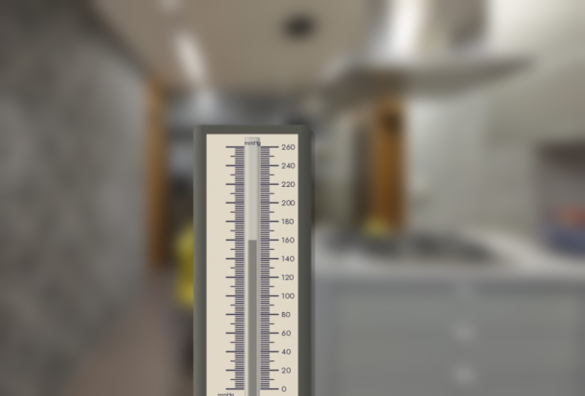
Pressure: {"value": 160, "unit": "mmHg"}
